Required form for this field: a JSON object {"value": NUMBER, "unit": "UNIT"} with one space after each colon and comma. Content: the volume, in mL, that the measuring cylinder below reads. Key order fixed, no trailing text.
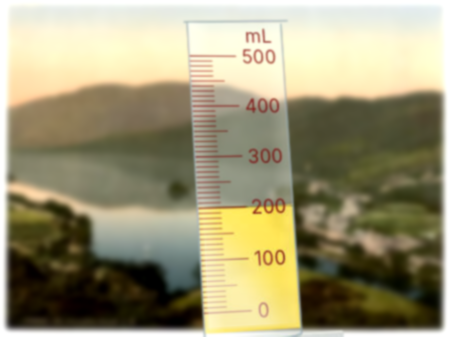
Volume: {"value": 200, "unit": "mL"}
